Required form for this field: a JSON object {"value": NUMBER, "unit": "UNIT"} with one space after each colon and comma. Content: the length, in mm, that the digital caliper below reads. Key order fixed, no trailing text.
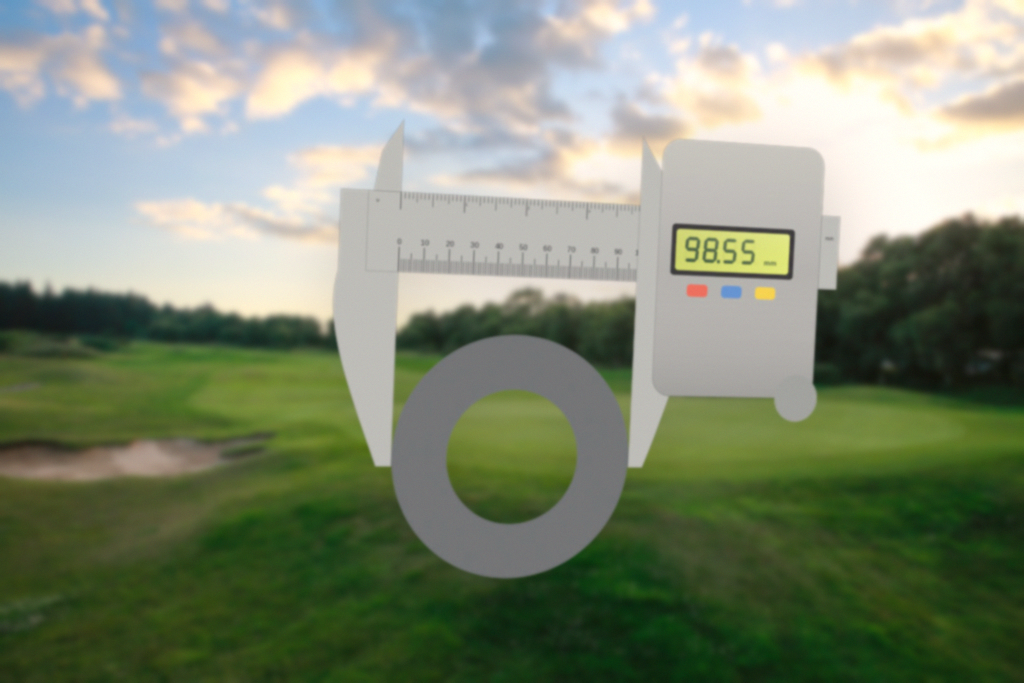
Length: {"value": 98.55, "unit": "mm"}
